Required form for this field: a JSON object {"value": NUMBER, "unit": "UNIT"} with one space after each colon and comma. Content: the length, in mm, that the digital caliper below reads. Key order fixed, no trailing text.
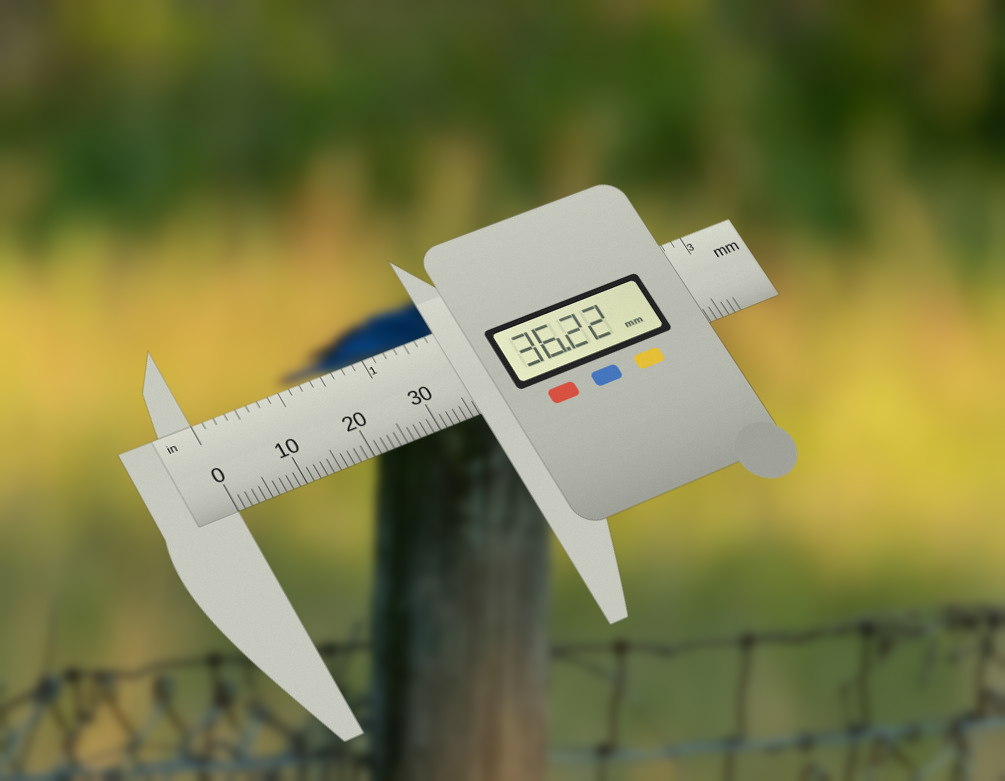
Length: {"value": 36.22, "unit": "mm"}
